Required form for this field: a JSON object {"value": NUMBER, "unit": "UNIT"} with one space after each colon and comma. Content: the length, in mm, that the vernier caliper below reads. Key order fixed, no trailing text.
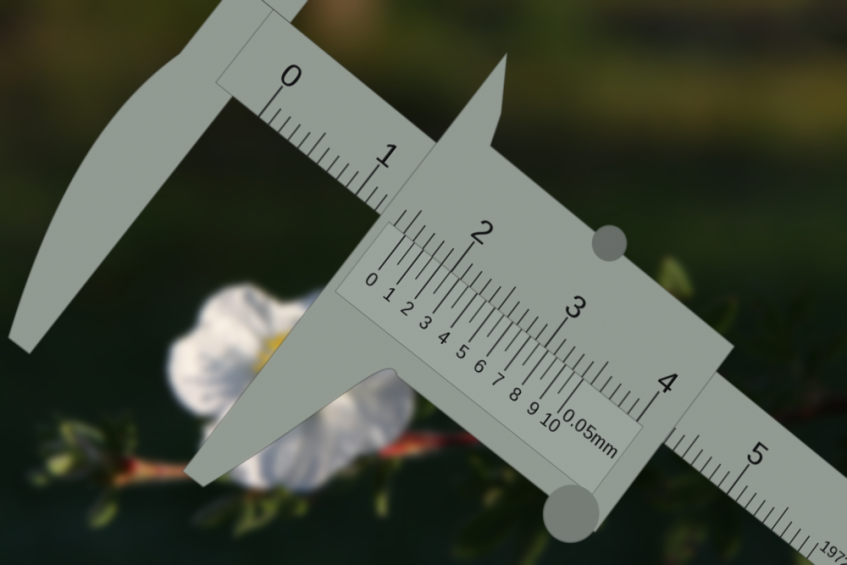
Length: {"value": 15.2, "unit": "mm"}
